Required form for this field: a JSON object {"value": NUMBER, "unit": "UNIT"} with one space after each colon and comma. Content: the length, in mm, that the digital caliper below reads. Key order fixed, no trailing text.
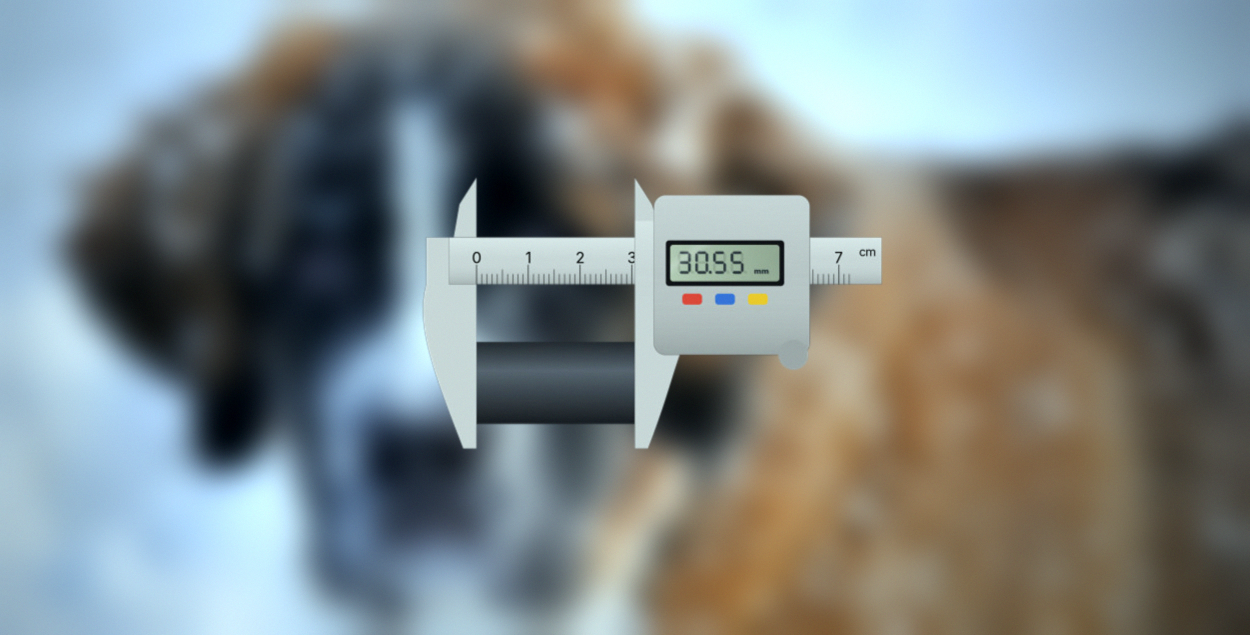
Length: {"value": 30.55, "unit": "mm"}
